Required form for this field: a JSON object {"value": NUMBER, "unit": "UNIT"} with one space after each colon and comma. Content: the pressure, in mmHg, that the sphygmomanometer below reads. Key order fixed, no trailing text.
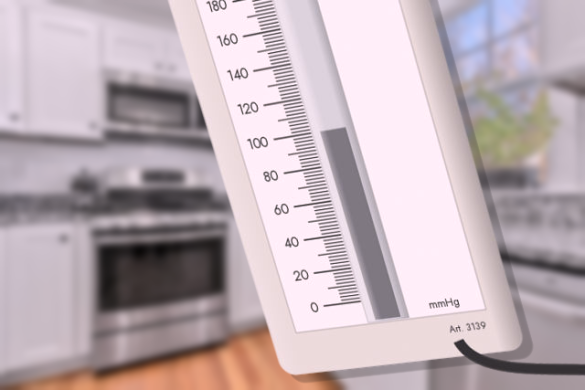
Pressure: {"value": 100, "unit": "mmHg"}
